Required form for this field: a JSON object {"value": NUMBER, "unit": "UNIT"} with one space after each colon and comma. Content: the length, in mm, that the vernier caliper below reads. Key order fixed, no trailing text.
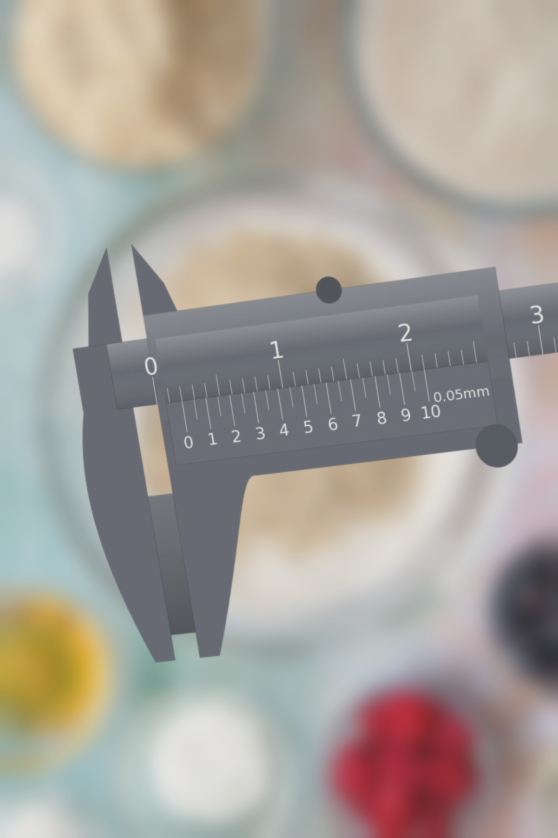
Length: {"value": 2.0, "unit": "mm"}
